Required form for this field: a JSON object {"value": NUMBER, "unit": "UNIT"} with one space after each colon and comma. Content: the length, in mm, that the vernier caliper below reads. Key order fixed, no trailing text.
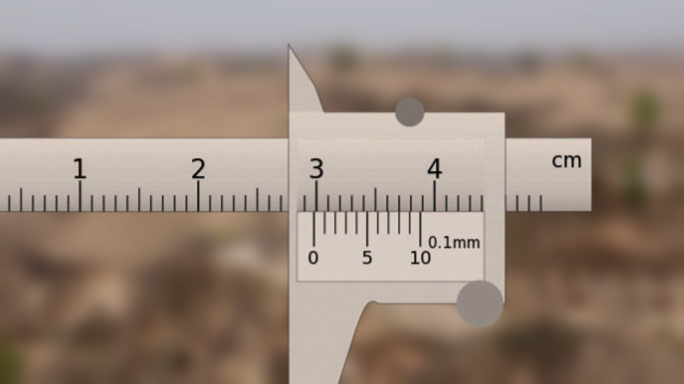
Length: {"value": 29.8, "unit": "mm"}
